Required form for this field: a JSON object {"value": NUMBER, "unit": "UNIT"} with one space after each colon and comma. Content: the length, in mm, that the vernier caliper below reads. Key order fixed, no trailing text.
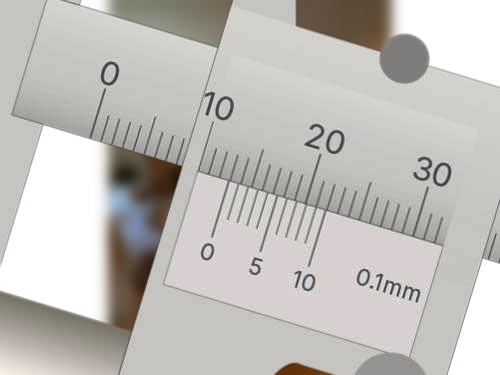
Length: {"value": 12.9, "unit": "mm"}
